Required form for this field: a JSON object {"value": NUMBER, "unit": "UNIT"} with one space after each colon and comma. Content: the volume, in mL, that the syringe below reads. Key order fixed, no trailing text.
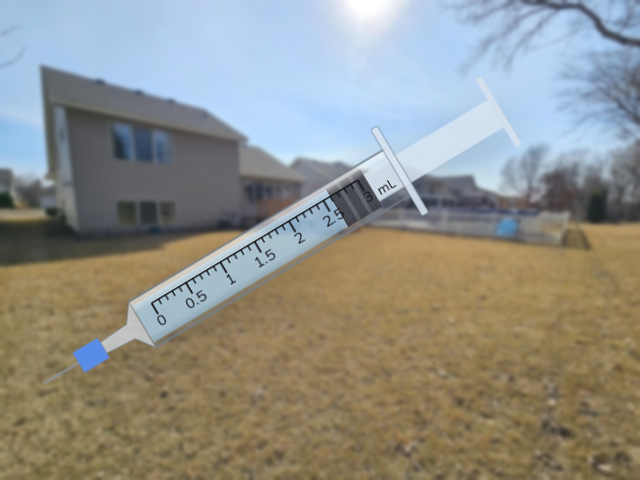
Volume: {"value": 2.6, "unit": "mL"}
